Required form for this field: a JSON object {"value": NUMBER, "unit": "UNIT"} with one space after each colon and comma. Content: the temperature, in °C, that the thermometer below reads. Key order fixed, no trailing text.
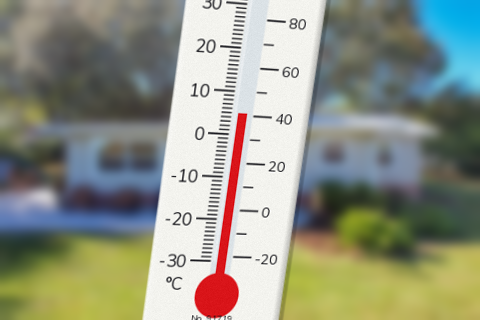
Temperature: {"value": 5, "unit": "°C"}
